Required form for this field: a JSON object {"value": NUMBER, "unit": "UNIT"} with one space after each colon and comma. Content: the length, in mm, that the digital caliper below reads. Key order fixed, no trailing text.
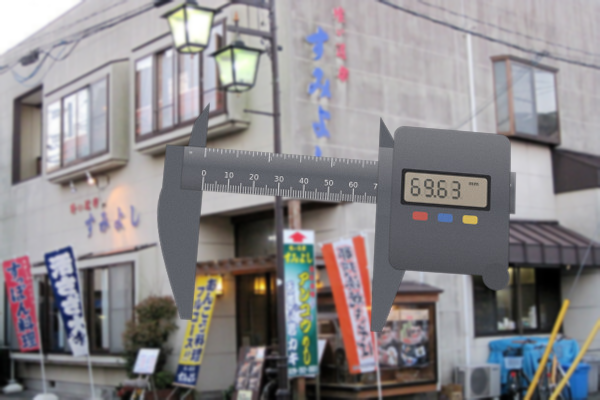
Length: {"value": 69.63, "unit": "mm"}
